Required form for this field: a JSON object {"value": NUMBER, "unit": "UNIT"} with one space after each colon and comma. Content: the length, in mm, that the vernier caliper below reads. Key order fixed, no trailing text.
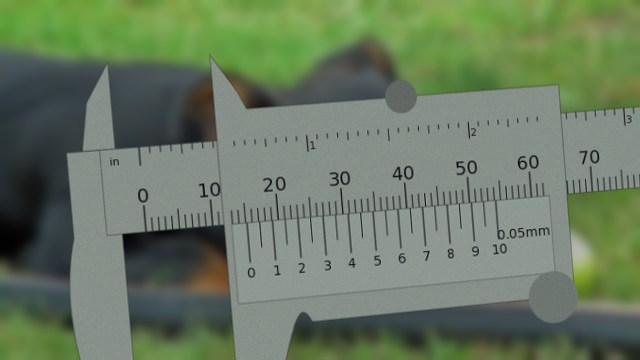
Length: {"value": 15.2, "unit": "mm"}
